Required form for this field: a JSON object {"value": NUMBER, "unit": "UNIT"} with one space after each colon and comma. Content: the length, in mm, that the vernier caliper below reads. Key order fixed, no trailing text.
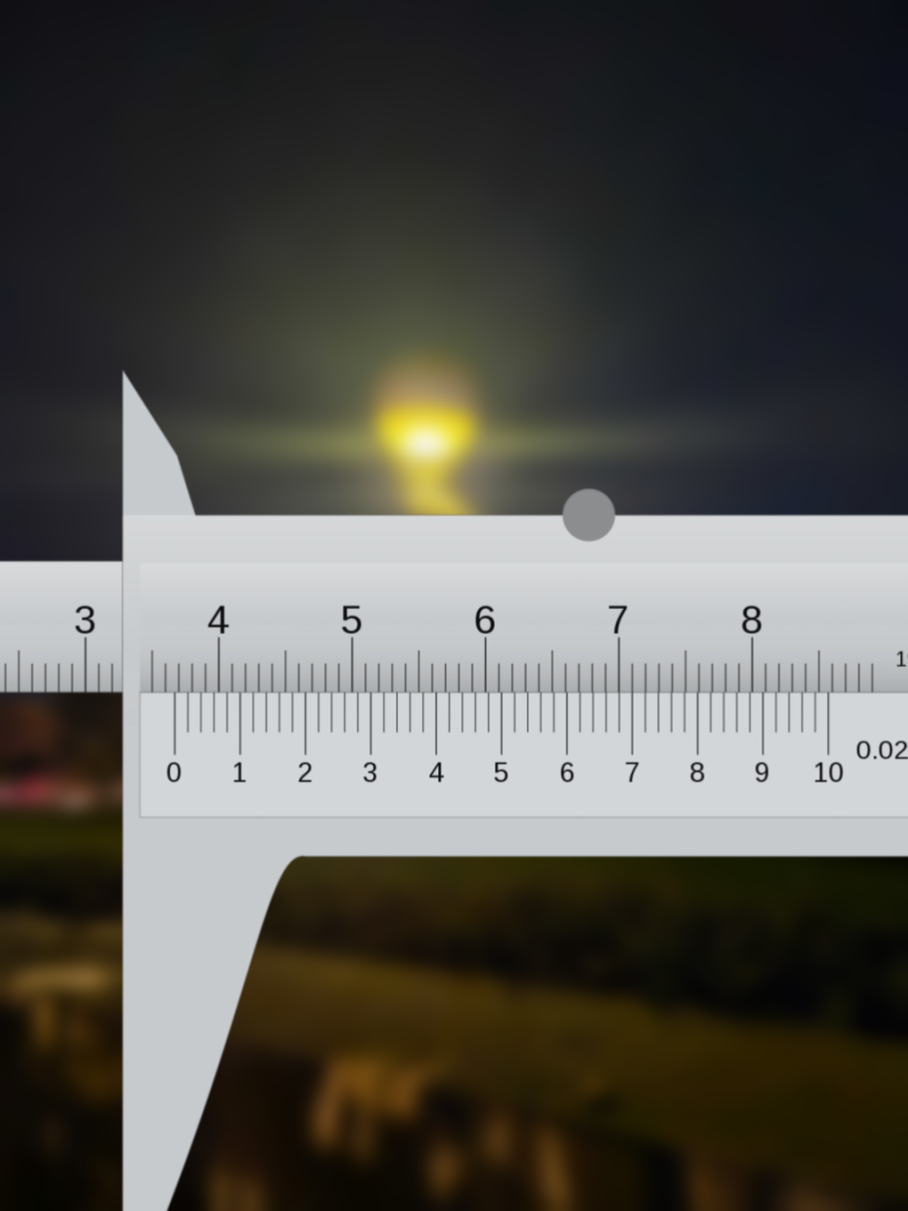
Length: {"value": 36.7, "unit": "mm"}
